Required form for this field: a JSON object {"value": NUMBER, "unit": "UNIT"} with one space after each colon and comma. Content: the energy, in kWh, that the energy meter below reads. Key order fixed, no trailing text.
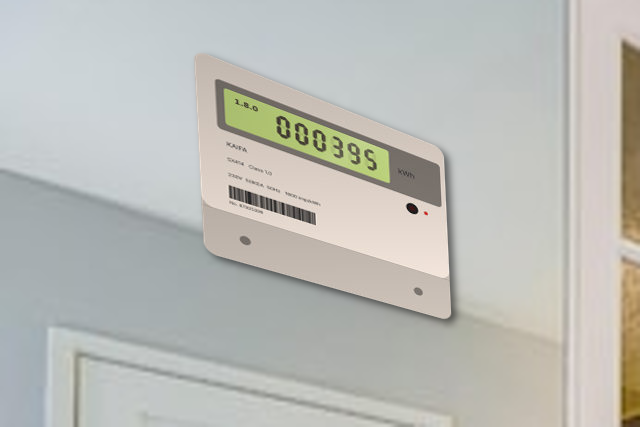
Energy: {"value": 395, "unit": "kWh"}
